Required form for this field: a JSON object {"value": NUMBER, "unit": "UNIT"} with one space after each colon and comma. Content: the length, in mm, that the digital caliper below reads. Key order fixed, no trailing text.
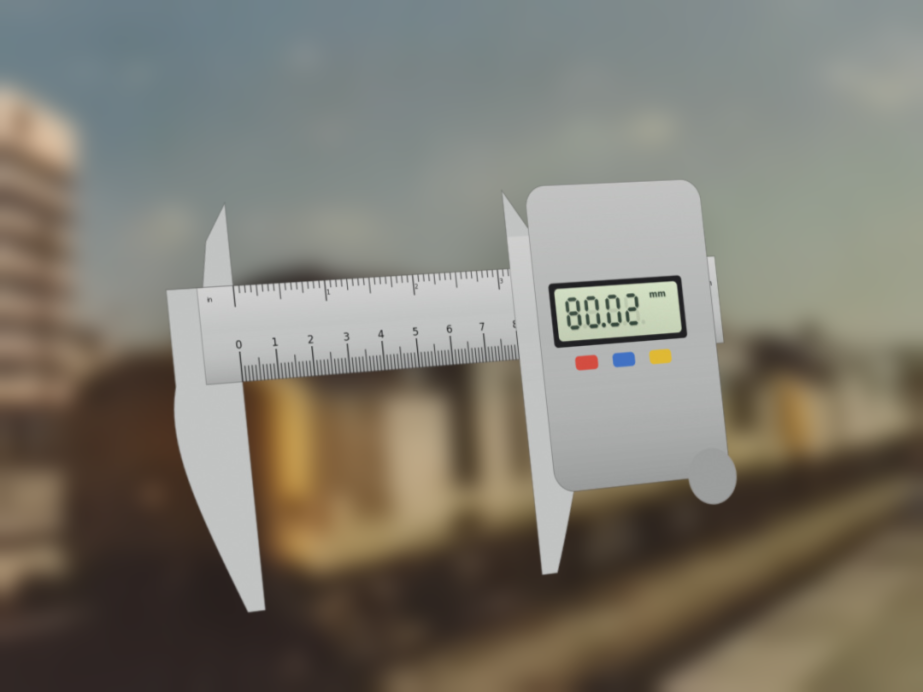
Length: {"value": 80.02, "unit": "mm"}
